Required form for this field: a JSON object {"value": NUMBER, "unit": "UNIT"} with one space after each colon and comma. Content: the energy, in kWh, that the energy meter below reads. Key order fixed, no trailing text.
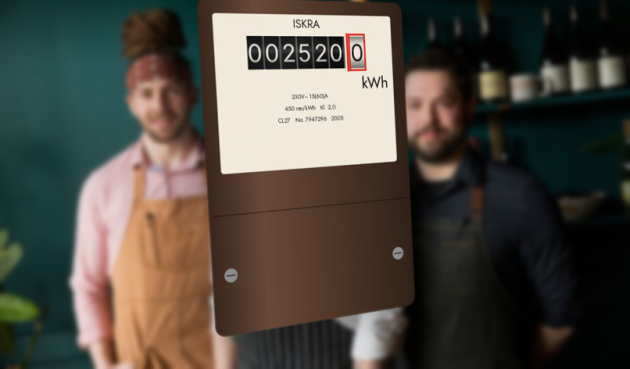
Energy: {"value": 2520.0, "unit": "kWh"}
